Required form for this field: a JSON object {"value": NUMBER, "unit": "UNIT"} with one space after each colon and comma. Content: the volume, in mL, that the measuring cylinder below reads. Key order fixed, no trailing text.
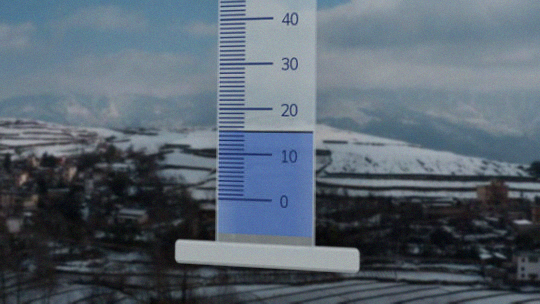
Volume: {"value": 15, "unit": "mL"}
